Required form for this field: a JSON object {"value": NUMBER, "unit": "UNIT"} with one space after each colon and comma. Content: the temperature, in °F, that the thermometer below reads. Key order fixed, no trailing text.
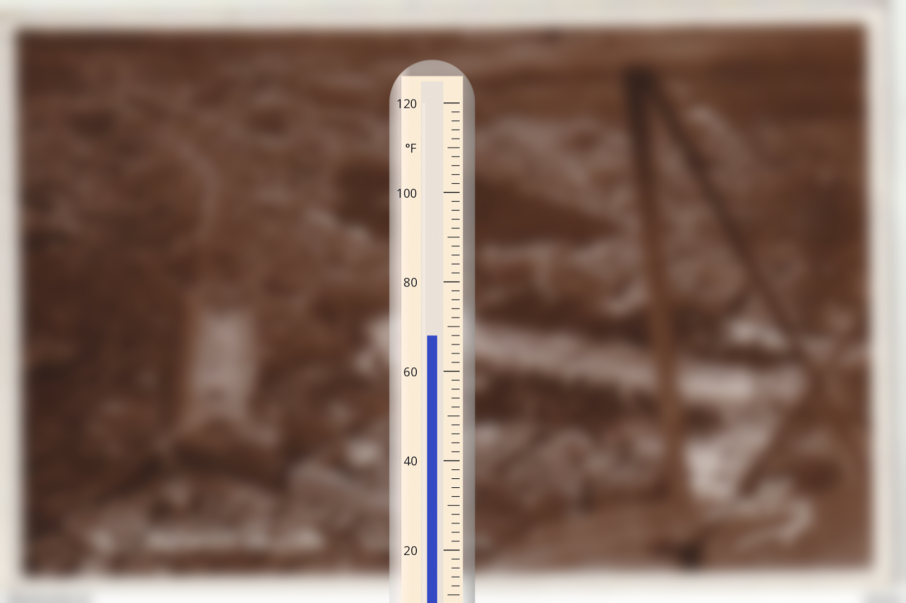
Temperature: {"value": 68, "unit": "°F"}
